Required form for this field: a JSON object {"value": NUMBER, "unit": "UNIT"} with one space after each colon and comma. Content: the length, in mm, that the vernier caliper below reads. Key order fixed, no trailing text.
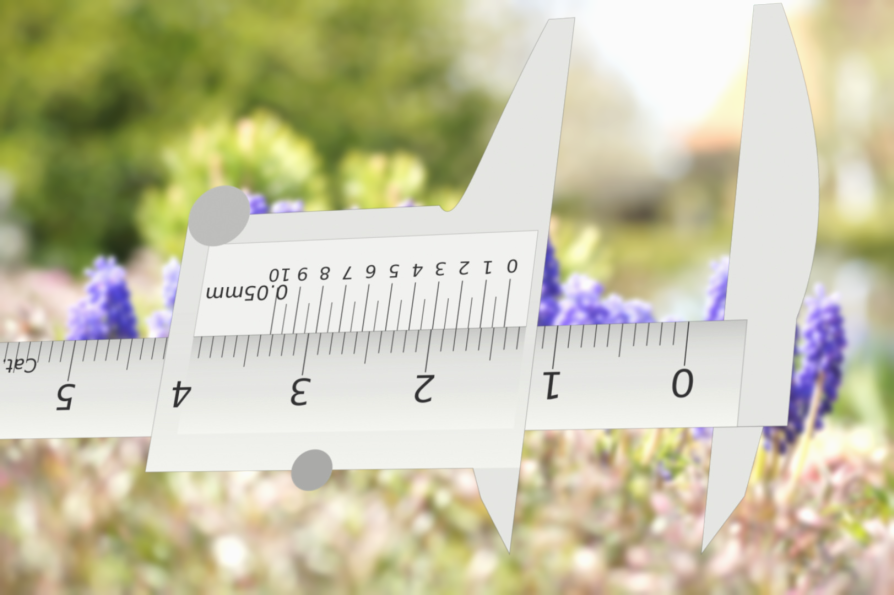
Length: {"value": 14.2, "unit": "mm"}
